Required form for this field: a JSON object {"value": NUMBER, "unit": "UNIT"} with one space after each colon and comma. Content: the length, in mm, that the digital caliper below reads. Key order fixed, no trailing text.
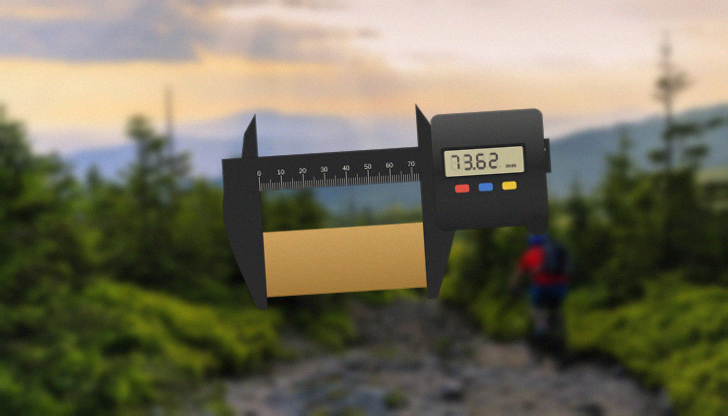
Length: {"value": 73.62, "unit": "mm"}
